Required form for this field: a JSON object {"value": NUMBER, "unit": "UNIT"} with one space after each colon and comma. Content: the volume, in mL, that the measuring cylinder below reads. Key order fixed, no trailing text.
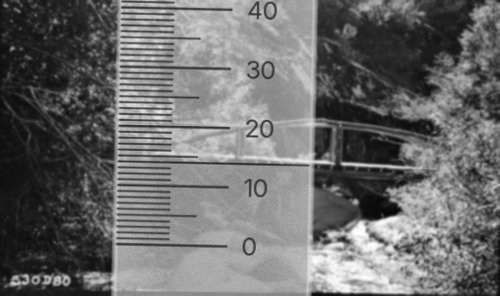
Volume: {"value": 14, "unit": "mL"}
